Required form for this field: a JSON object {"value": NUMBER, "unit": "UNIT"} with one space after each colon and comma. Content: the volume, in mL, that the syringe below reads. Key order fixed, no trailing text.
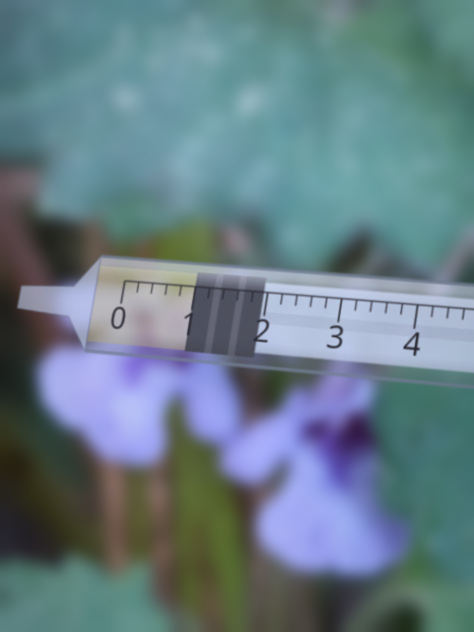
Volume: {"value": 1, "unit": "mL"}
